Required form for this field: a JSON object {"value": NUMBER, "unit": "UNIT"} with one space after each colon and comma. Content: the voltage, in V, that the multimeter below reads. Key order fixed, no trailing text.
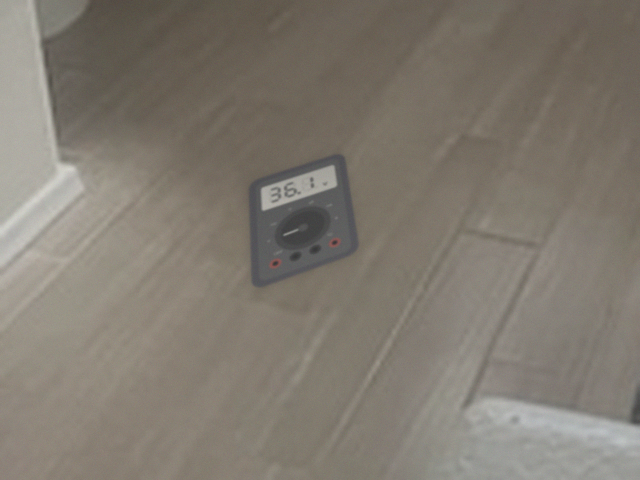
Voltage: {"value": 36.1, "unit": "V"}
